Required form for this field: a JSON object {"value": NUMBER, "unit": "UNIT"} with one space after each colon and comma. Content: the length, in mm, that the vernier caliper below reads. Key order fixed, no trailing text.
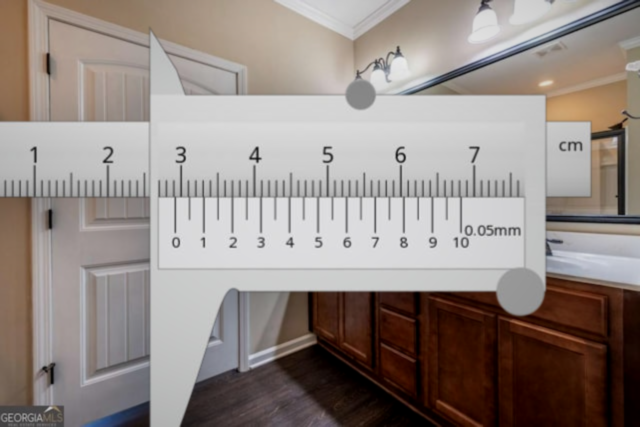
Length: {"value": 29.2, "unit": "mm"}
